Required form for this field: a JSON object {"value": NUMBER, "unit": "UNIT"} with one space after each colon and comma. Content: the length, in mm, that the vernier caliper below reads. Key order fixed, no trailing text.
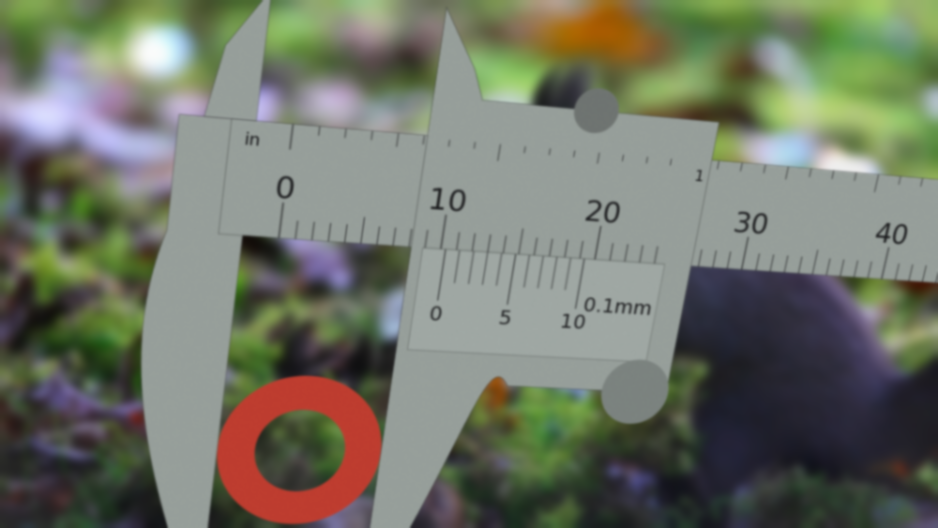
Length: {"value": 10.3, "unit": "mm"}
